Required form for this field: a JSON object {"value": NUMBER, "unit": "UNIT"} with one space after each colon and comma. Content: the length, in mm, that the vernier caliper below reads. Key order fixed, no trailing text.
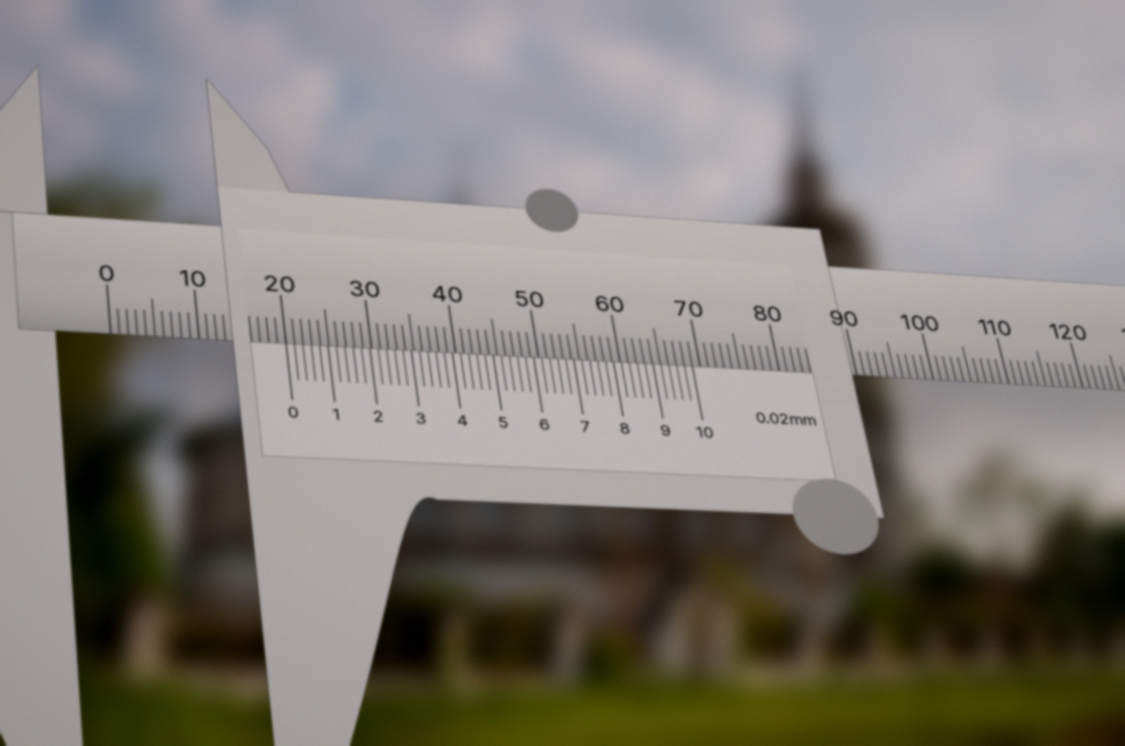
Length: {"value": 20.0, "unit": "mm"}
